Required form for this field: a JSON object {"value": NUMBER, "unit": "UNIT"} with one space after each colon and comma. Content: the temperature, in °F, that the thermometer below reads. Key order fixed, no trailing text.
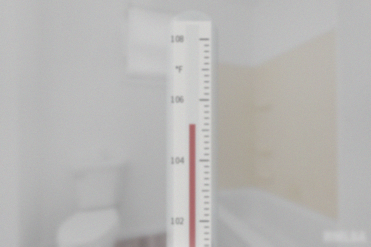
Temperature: {"value": 105.2, "unit": "°F"}
